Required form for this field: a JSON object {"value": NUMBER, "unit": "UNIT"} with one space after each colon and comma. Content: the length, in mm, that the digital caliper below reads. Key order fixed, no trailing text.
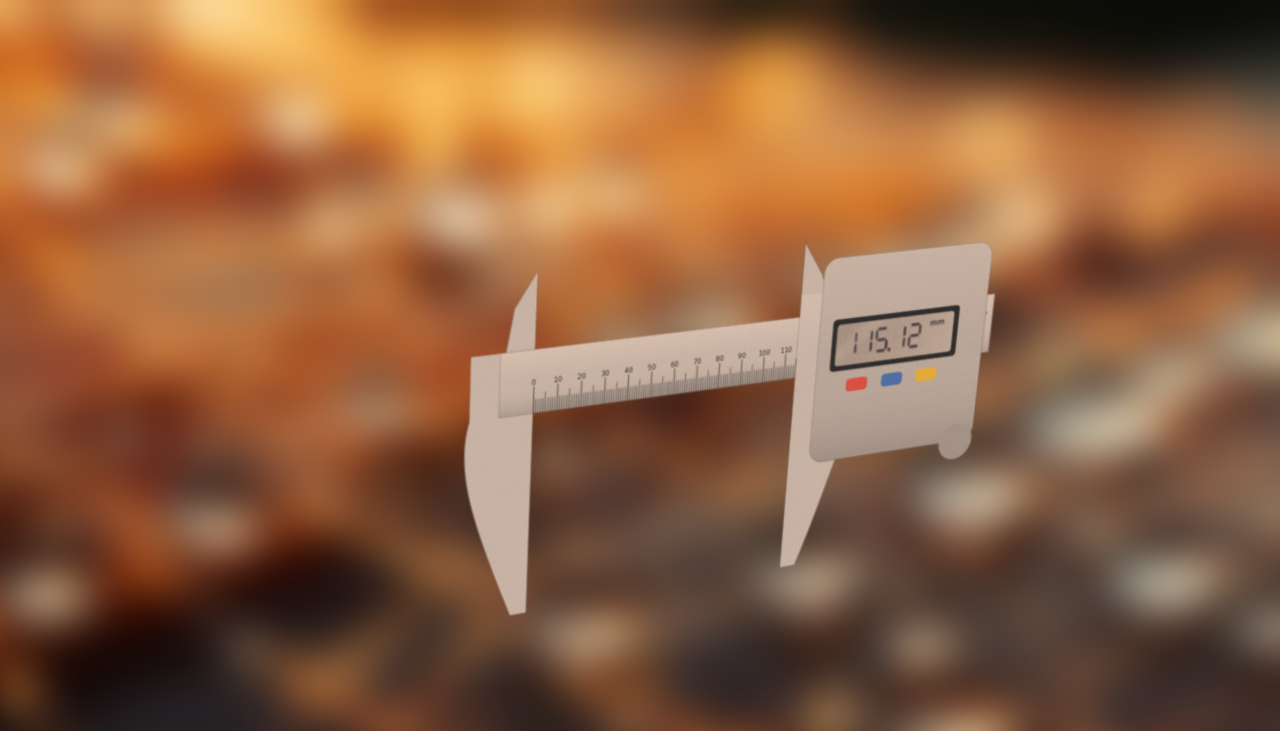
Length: {"value": 115.12, "unit": "mm"}
